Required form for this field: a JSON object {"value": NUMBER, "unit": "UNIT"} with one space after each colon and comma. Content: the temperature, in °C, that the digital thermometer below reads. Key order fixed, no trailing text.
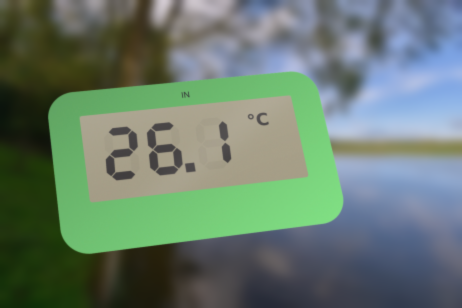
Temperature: {"value": 26.1, "unit": "°C"}
